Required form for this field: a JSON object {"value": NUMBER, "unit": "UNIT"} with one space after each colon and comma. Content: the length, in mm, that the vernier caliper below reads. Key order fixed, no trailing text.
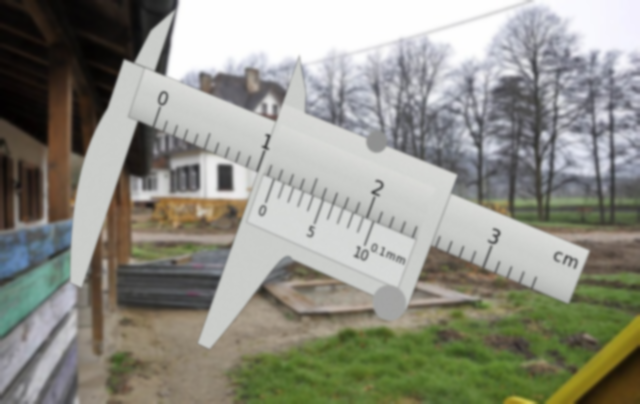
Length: {"value": 11.6, "unit": "mm"}
